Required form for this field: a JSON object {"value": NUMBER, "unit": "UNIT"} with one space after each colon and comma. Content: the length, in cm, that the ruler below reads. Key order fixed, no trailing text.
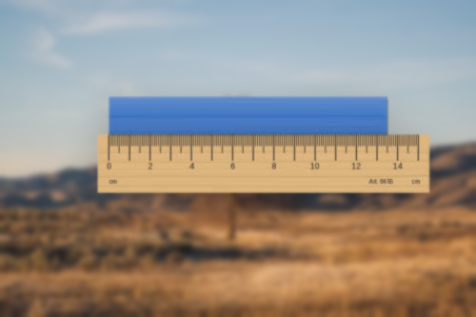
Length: {"value": 13.5, "unit": "cm"}
